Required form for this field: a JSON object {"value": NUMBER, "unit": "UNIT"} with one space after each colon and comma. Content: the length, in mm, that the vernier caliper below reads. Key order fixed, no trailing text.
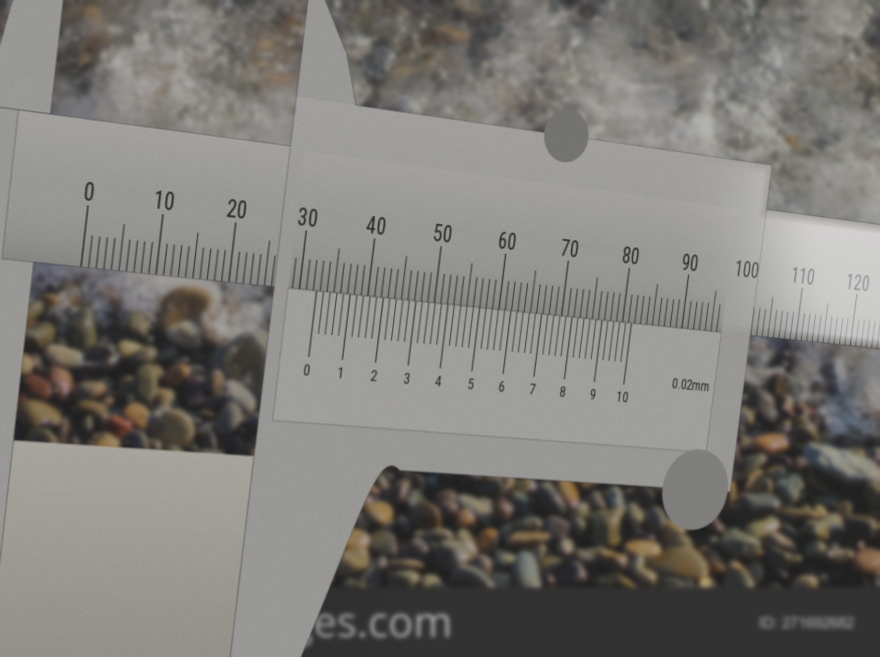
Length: {"value": 32.5, "unit": "mm"}
